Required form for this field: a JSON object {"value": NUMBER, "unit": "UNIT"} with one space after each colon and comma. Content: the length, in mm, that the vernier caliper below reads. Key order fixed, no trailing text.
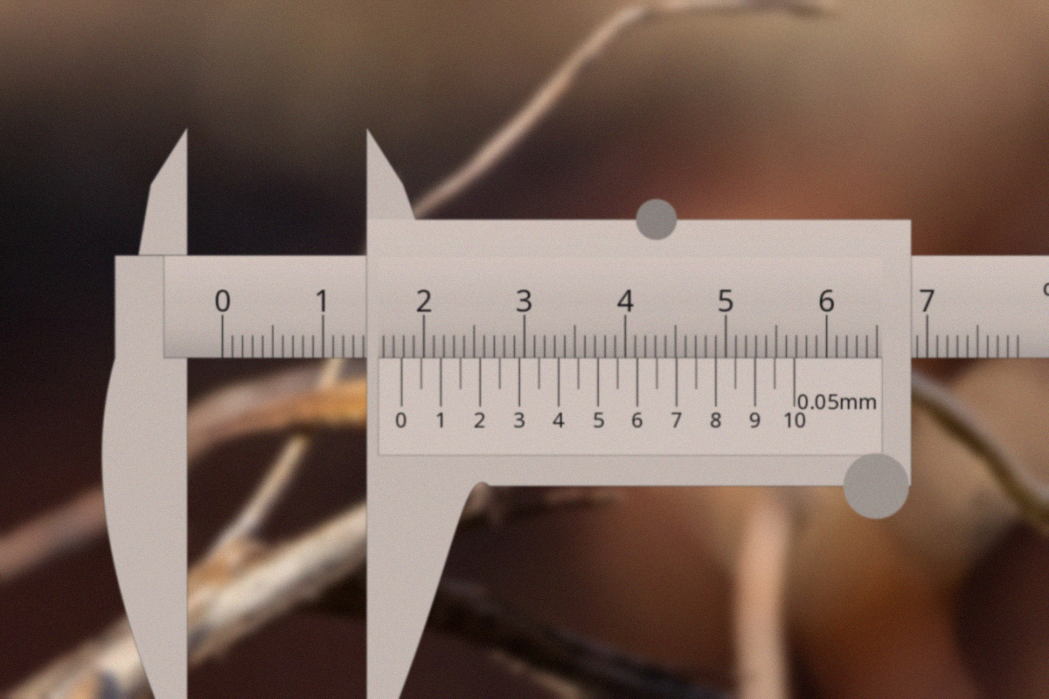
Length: {"value": 17.8, "unit": "mm"}
